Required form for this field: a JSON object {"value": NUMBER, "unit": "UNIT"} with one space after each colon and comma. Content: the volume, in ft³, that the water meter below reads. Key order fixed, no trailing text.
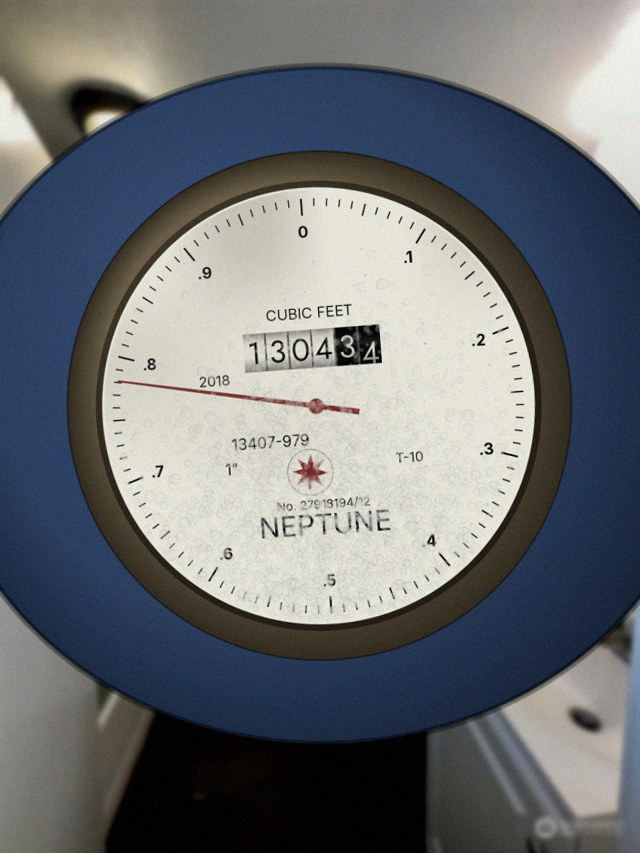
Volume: {"value": 130433.78, "unit": "ft³"}
